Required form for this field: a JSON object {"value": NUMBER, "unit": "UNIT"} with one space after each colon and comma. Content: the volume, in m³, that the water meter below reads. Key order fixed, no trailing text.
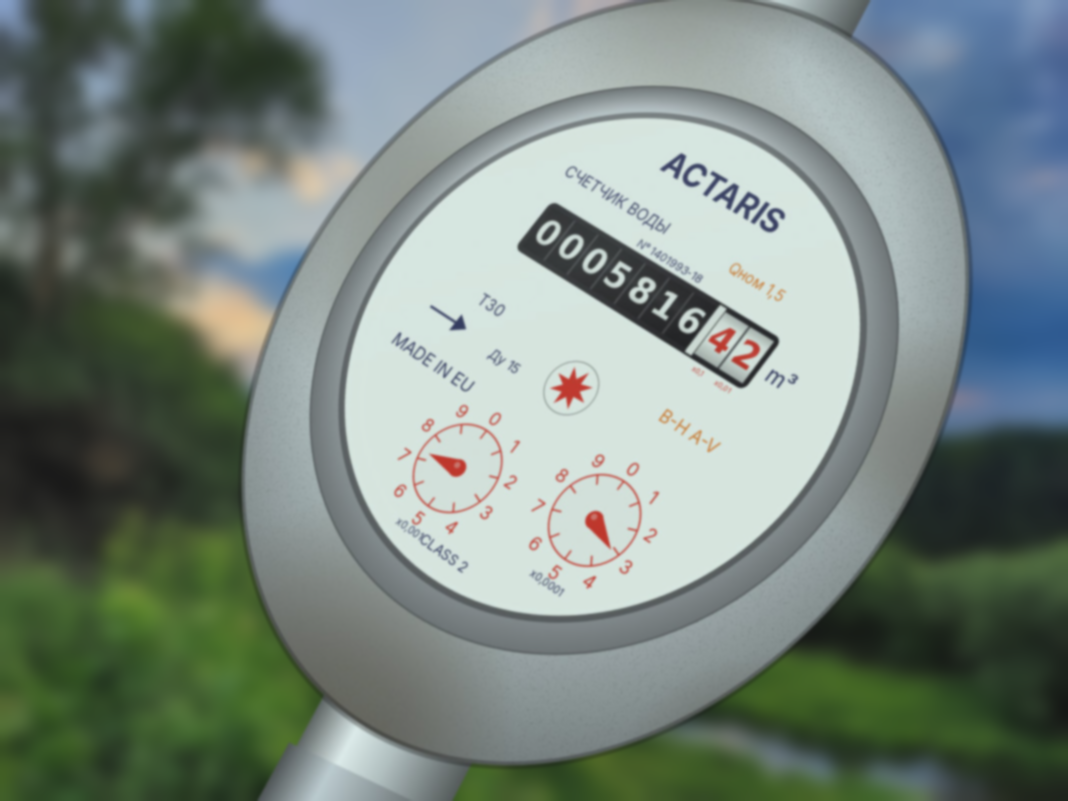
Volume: {"value": 5816.4273, "unit": "m³"}
